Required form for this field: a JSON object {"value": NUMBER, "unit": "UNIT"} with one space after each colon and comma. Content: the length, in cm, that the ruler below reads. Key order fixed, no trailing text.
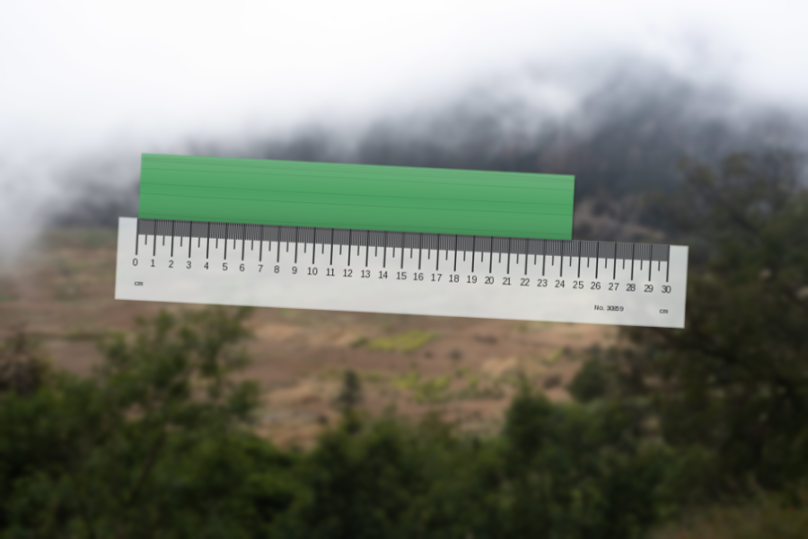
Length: {"value": 24.5, "unit": "cm"}
